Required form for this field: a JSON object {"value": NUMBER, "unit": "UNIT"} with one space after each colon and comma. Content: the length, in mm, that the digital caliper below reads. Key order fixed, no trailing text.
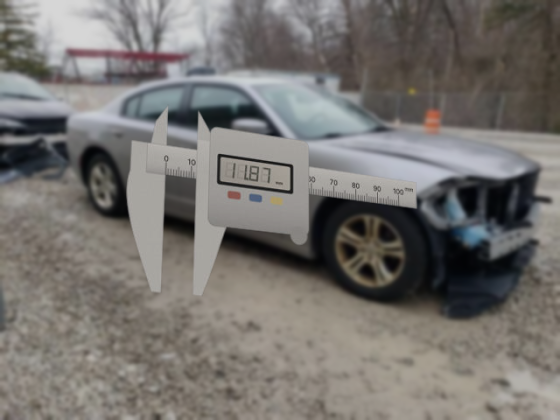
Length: {"value": 11.87, "unit": "mm"}
